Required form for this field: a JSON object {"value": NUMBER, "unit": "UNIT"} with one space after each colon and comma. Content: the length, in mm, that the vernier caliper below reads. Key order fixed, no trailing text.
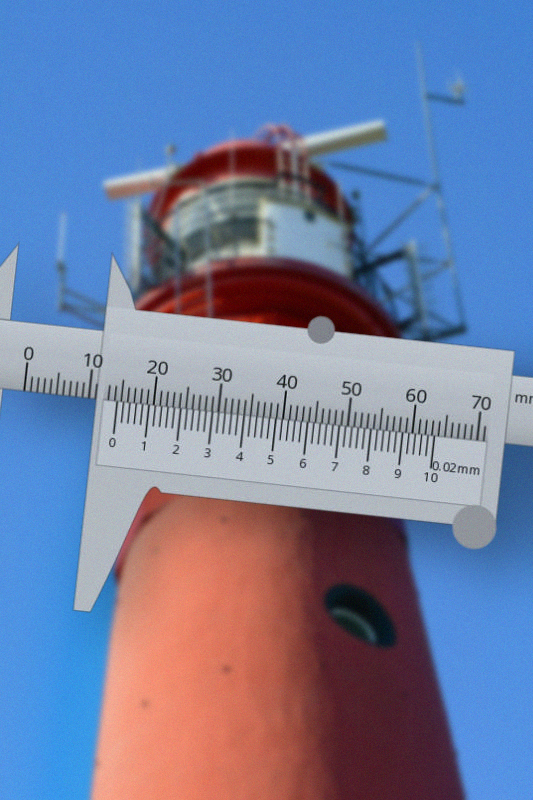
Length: {"value": 14.4, "unit": "mm"}
